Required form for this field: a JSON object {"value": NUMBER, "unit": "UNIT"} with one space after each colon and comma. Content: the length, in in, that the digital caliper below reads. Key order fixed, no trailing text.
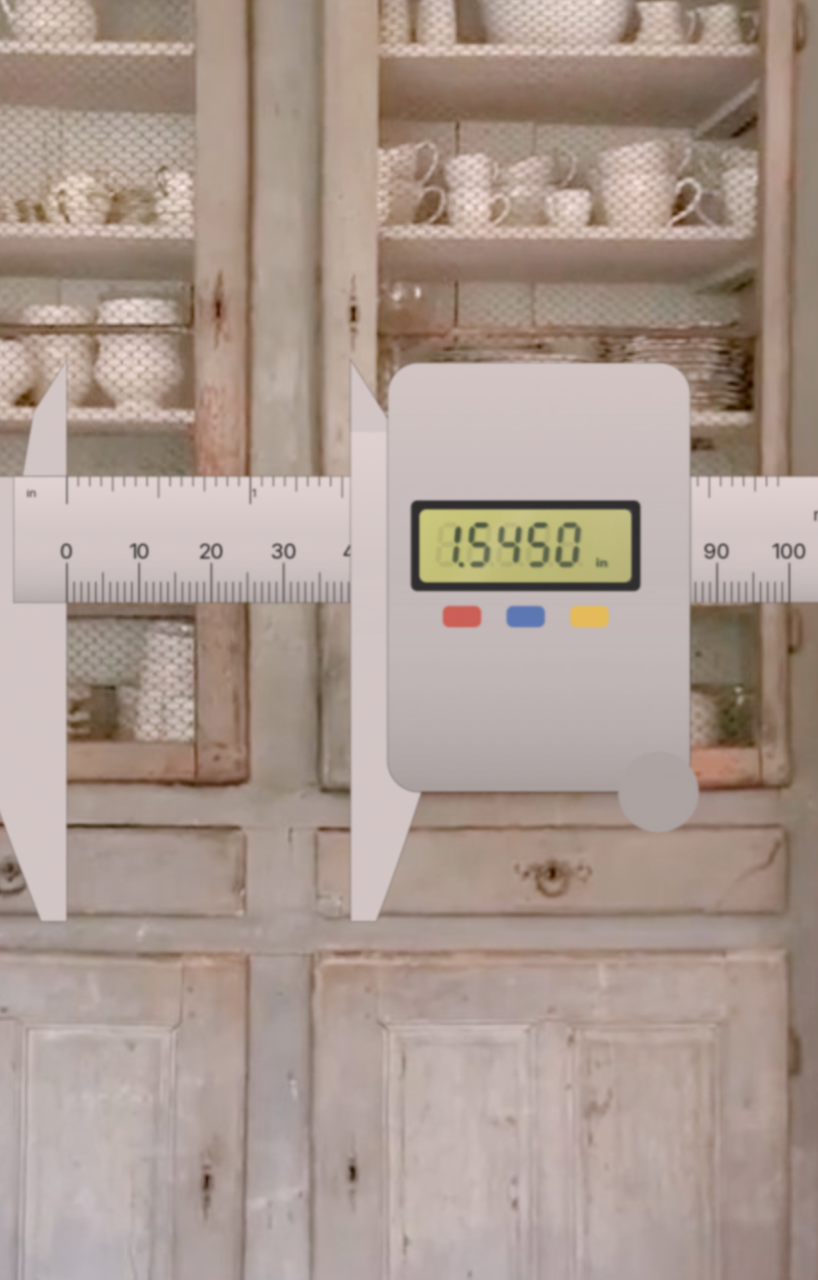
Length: {"value": 1.5450, "unit": "in"}
